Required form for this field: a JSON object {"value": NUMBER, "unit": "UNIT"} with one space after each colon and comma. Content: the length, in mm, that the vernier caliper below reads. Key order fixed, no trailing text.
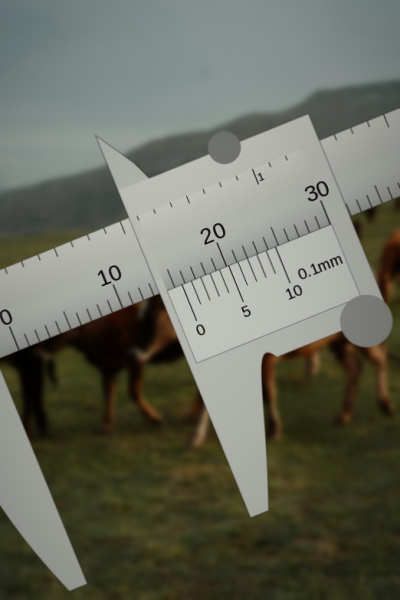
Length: {"value": 15.7, "unit": "mm"}
